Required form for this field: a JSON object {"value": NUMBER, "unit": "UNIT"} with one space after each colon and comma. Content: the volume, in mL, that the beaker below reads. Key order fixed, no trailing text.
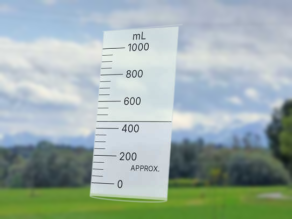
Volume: {"value": 450, "unit": "mL"}
